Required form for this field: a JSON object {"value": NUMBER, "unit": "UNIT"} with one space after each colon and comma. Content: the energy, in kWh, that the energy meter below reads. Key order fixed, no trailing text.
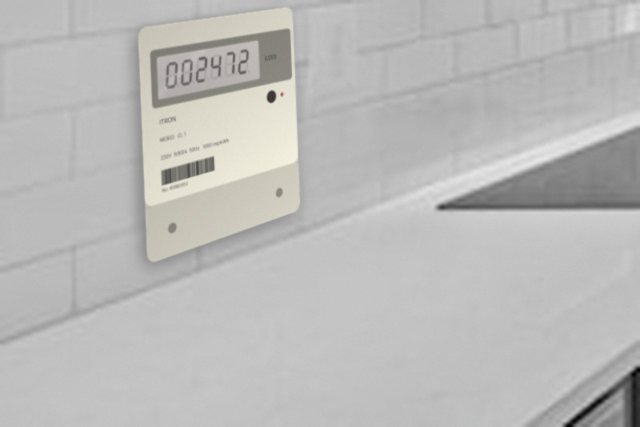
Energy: {"value": 2472, "unit": "kWh"}
